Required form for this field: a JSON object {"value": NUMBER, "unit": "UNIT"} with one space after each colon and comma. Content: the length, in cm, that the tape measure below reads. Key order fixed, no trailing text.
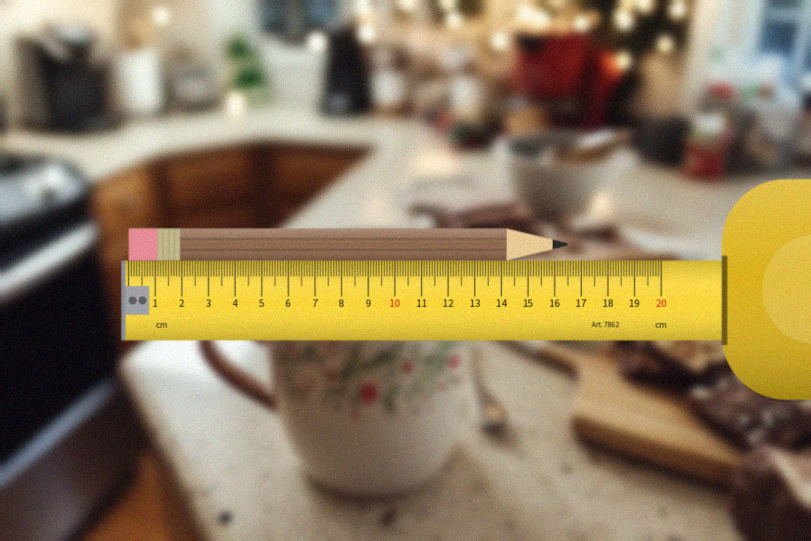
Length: {"value": 16.5, "unit": "cm"}
